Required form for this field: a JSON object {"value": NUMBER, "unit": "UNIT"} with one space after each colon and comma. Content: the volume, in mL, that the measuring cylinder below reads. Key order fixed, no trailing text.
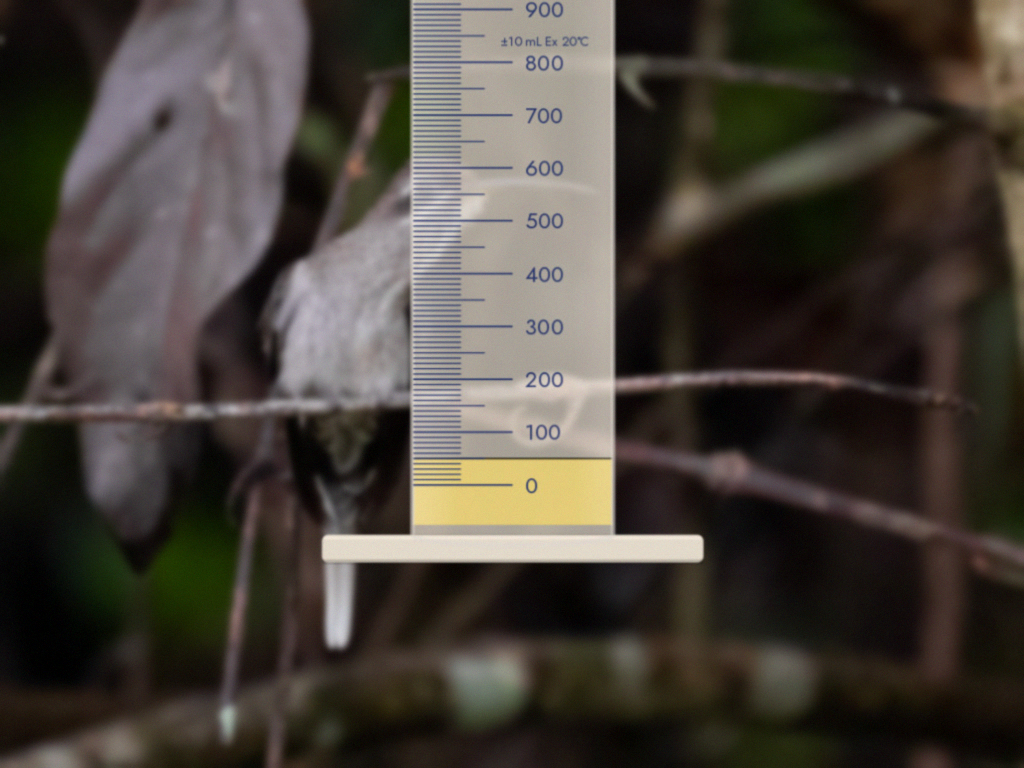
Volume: {"value": 50, "unit": "mL"}
